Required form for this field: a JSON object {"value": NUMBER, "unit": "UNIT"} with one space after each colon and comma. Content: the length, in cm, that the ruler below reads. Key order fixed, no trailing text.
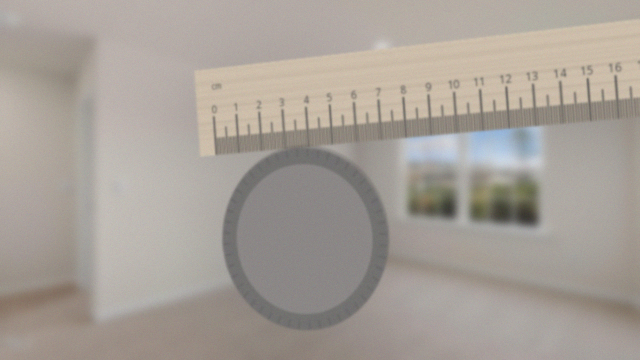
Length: {"value": 7, "unit": "cm"}
